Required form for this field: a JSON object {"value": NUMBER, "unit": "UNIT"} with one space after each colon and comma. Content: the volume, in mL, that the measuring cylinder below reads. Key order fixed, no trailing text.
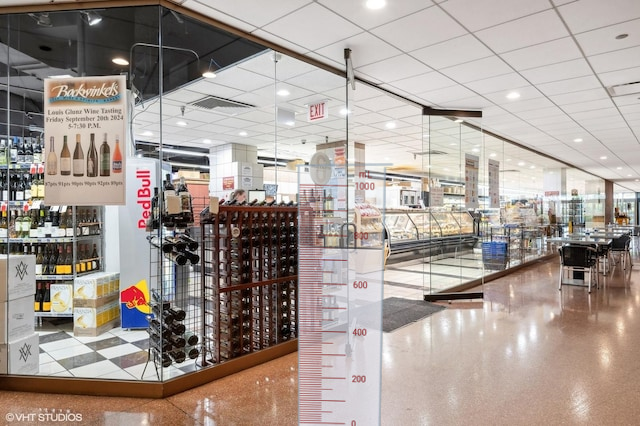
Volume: {"value": 750, "unit": "mL"}
